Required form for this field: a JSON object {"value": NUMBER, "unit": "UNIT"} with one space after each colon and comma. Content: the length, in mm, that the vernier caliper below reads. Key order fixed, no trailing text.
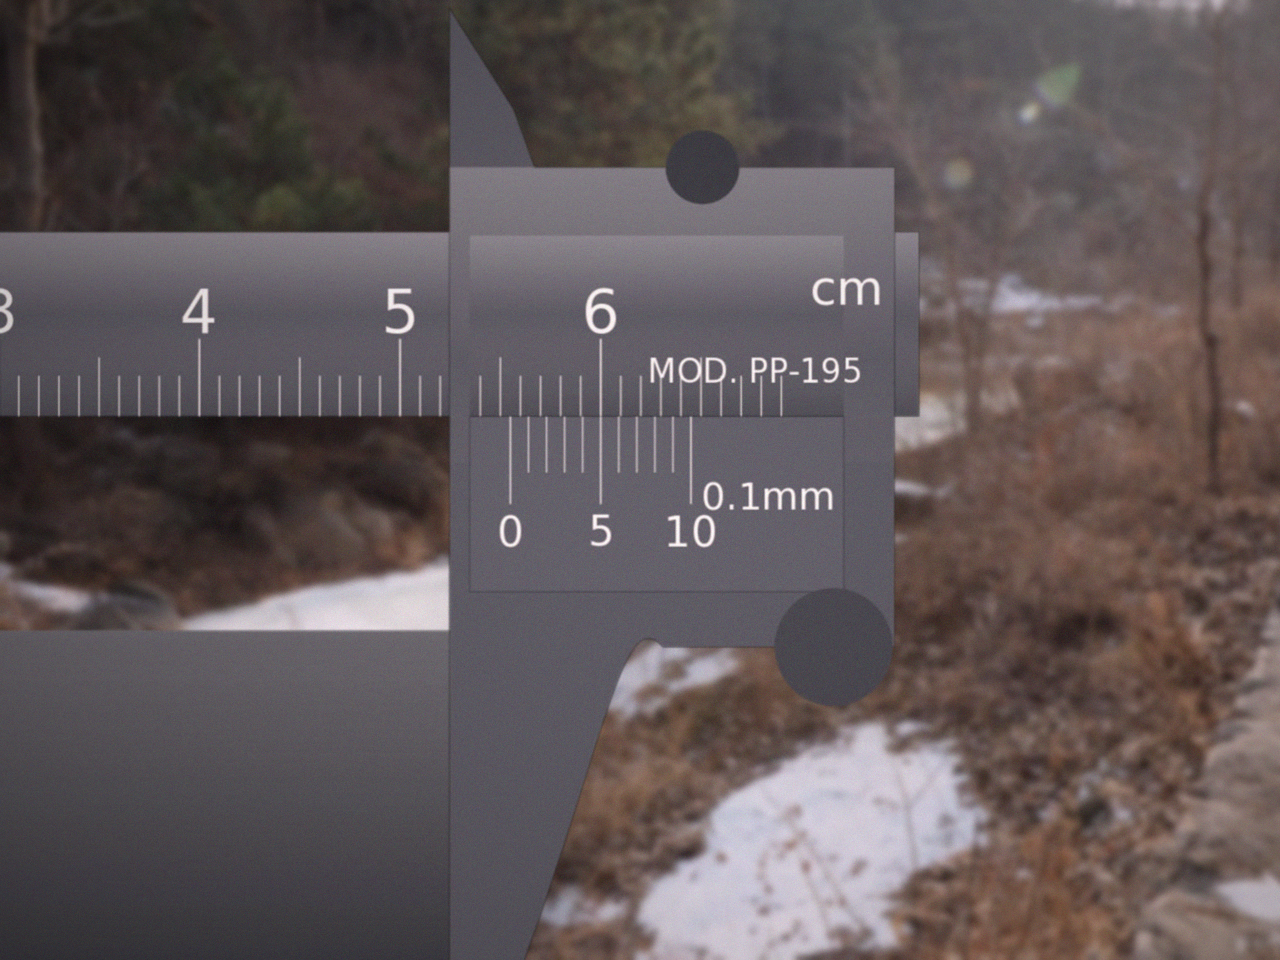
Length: {"value": 55.5, "unit": "mm"}
